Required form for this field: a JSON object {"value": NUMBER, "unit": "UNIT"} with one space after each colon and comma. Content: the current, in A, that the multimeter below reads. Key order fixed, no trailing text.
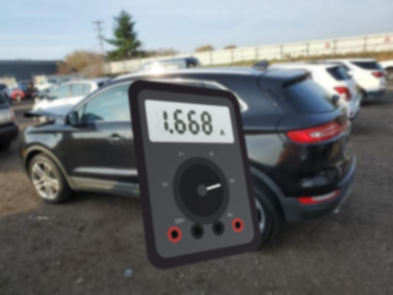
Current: {"value": 1.668, "unit": "A"}
